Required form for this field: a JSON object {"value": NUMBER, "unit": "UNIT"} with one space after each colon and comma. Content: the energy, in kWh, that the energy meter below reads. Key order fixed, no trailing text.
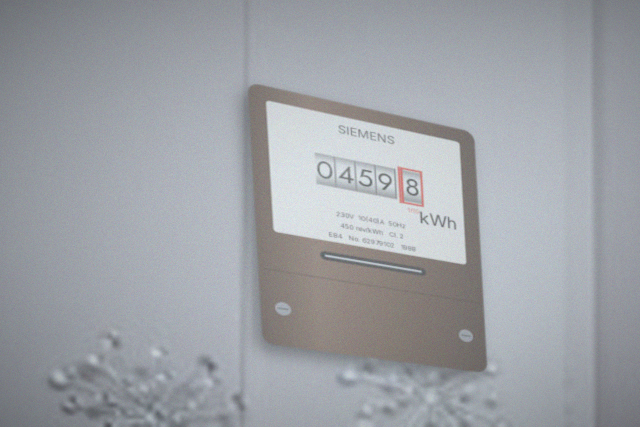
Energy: {"value": 459.8, "unit": "kWh"}
